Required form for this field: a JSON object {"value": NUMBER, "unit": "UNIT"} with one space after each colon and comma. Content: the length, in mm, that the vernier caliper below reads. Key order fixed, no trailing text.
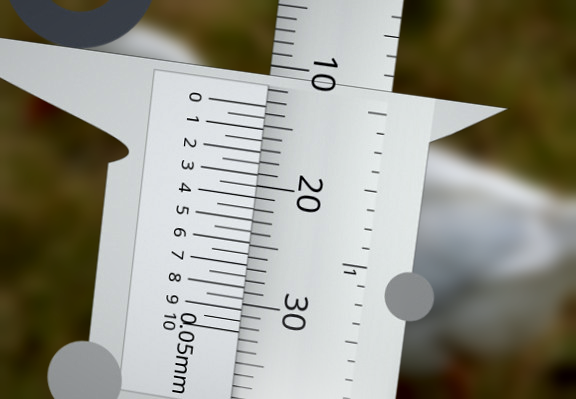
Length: {"value": 13.4, "unit": "mm"}
